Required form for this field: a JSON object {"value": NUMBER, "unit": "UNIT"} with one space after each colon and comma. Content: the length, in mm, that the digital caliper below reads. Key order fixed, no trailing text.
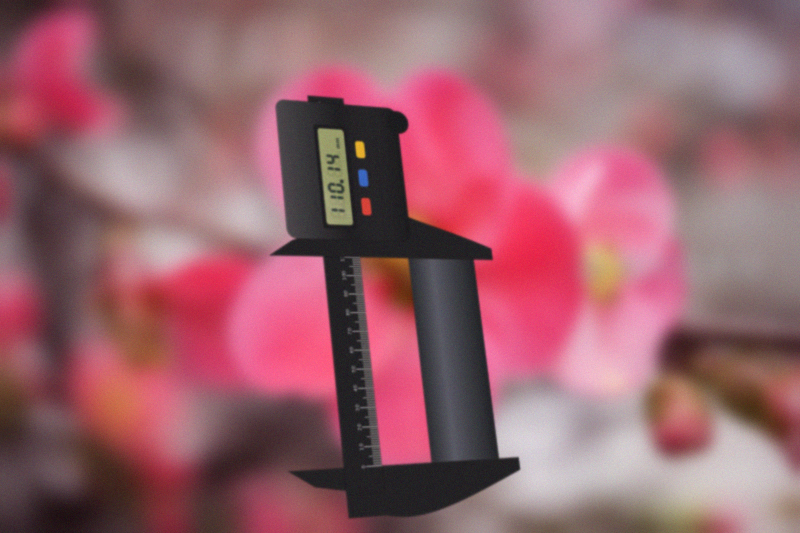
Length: {"value": 110.14, "unit": "mm"}
